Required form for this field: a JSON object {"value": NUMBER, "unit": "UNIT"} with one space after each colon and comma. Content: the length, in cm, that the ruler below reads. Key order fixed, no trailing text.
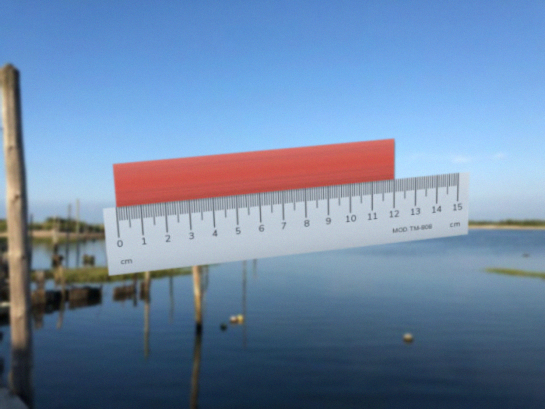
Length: {"value": 12, "unit": "cm"}
